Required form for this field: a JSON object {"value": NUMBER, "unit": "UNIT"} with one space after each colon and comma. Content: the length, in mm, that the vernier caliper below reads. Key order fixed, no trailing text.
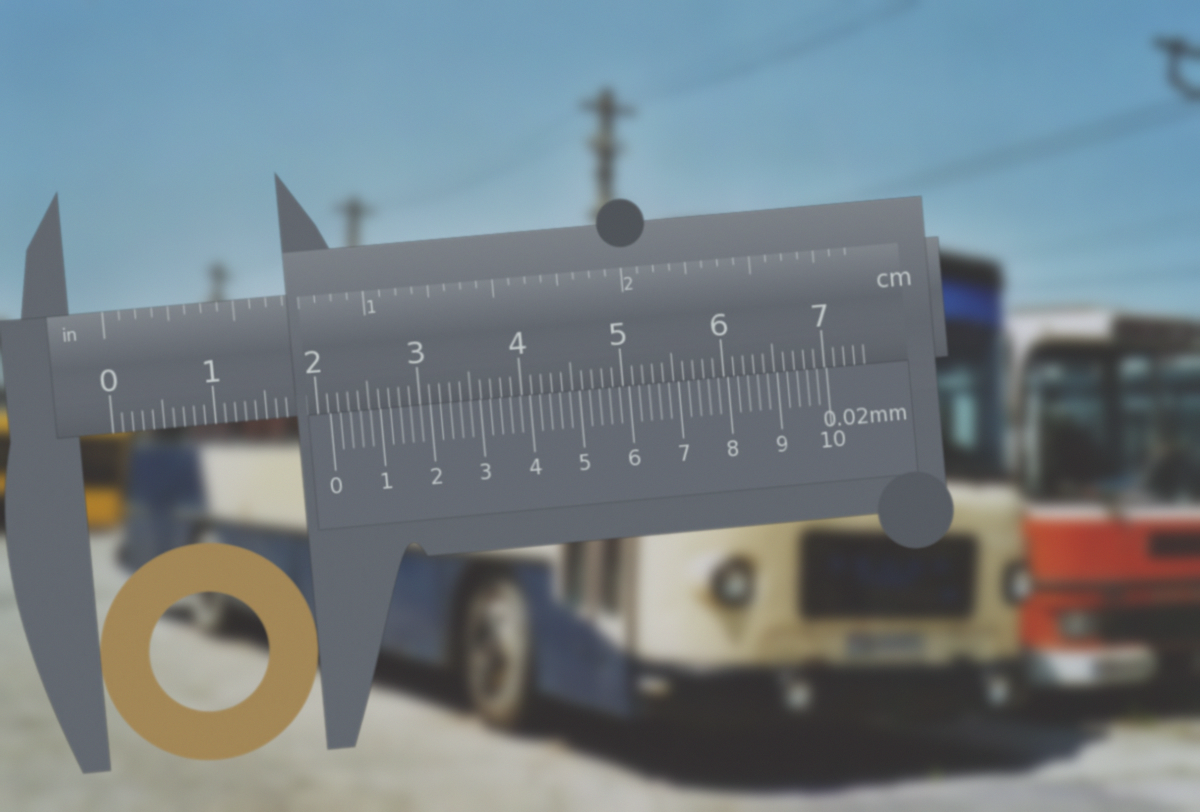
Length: {"value": 21.2, "unit": "mm"}
